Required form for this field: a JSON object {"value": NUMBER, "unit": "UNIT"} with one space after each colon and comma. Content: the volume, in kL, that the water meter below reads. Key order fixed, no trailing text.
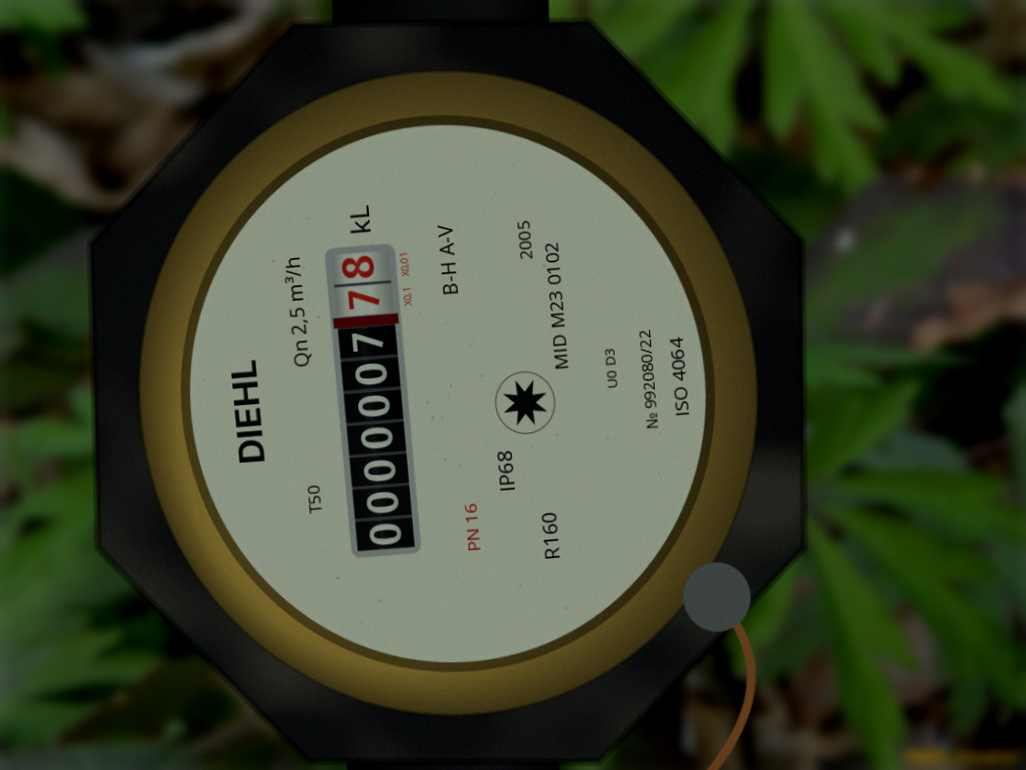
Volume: {"value": 7.78, "unit": "kL"}
